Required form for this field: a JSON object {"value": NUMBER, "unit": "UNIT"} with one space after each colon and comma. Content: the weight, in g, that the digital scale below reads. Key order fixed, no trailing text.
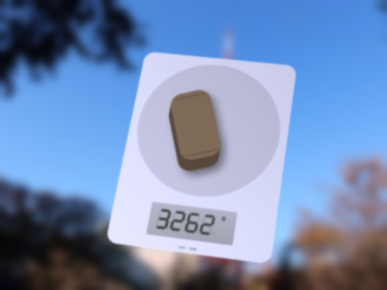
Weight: {"value": 3262, "unit": "g"}
